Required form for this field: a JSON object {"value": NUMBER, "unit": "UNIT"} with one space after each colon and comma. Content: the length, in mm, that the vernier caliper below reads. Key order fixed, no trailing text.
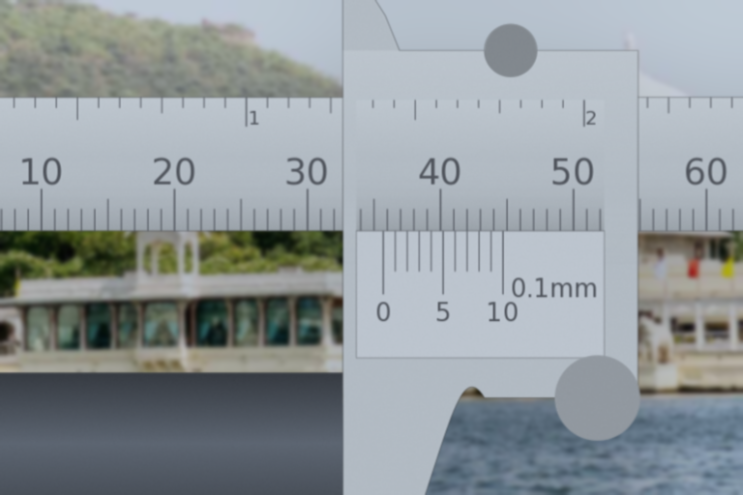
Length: {"value": 35.7, "unit": "mm"}
